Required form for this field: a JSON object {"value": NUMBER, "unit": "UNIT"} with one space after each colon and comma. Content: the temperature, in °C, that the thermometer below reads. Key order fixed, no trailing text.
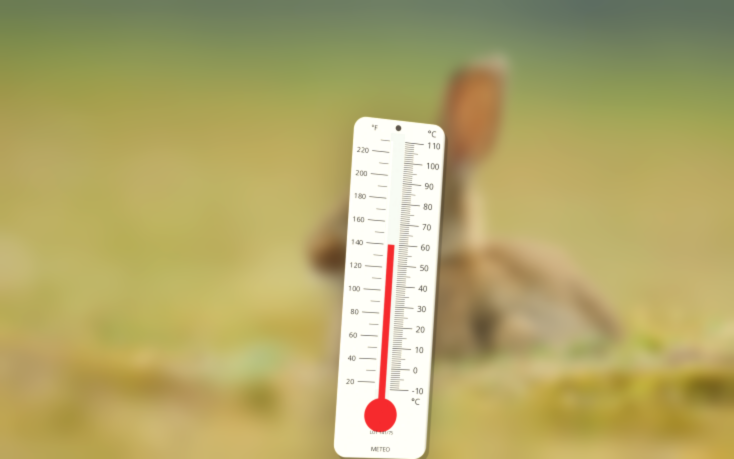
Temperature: {"value": 60, "unit": "°C"}
